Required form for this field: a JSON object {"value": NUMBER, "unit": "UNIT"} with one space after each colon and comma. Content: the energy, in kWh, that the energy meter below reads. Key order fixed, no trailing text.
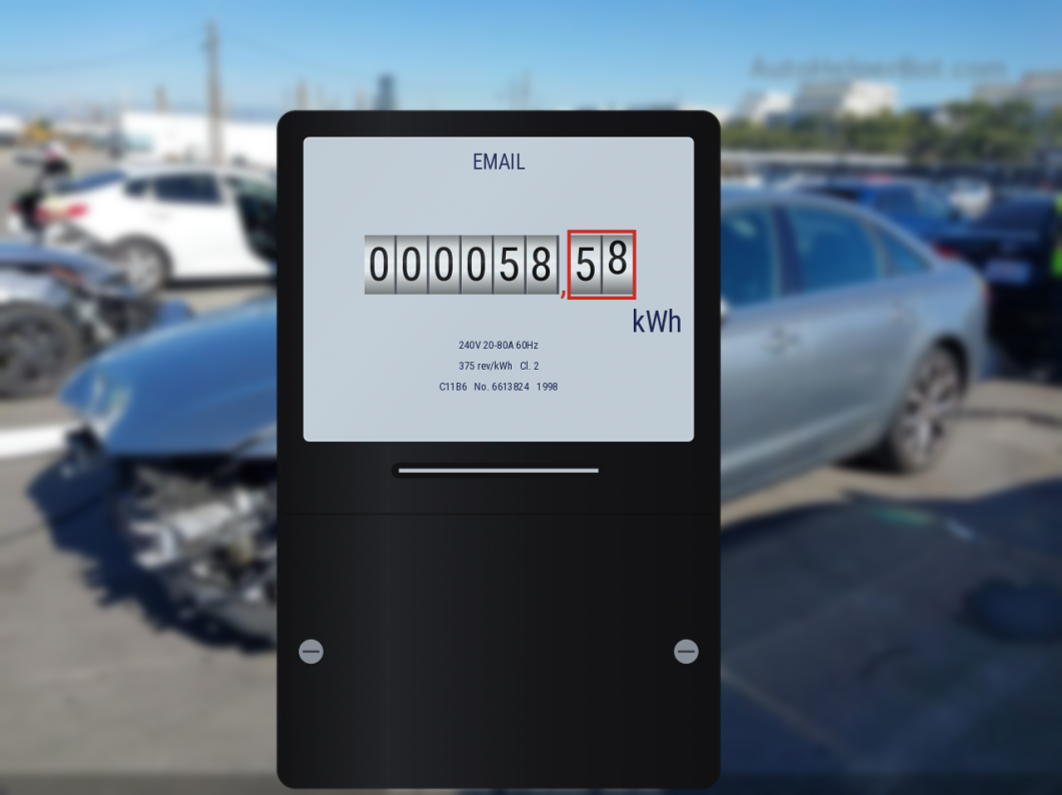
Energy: {"value": 58.58, "unit": "kWh"}
